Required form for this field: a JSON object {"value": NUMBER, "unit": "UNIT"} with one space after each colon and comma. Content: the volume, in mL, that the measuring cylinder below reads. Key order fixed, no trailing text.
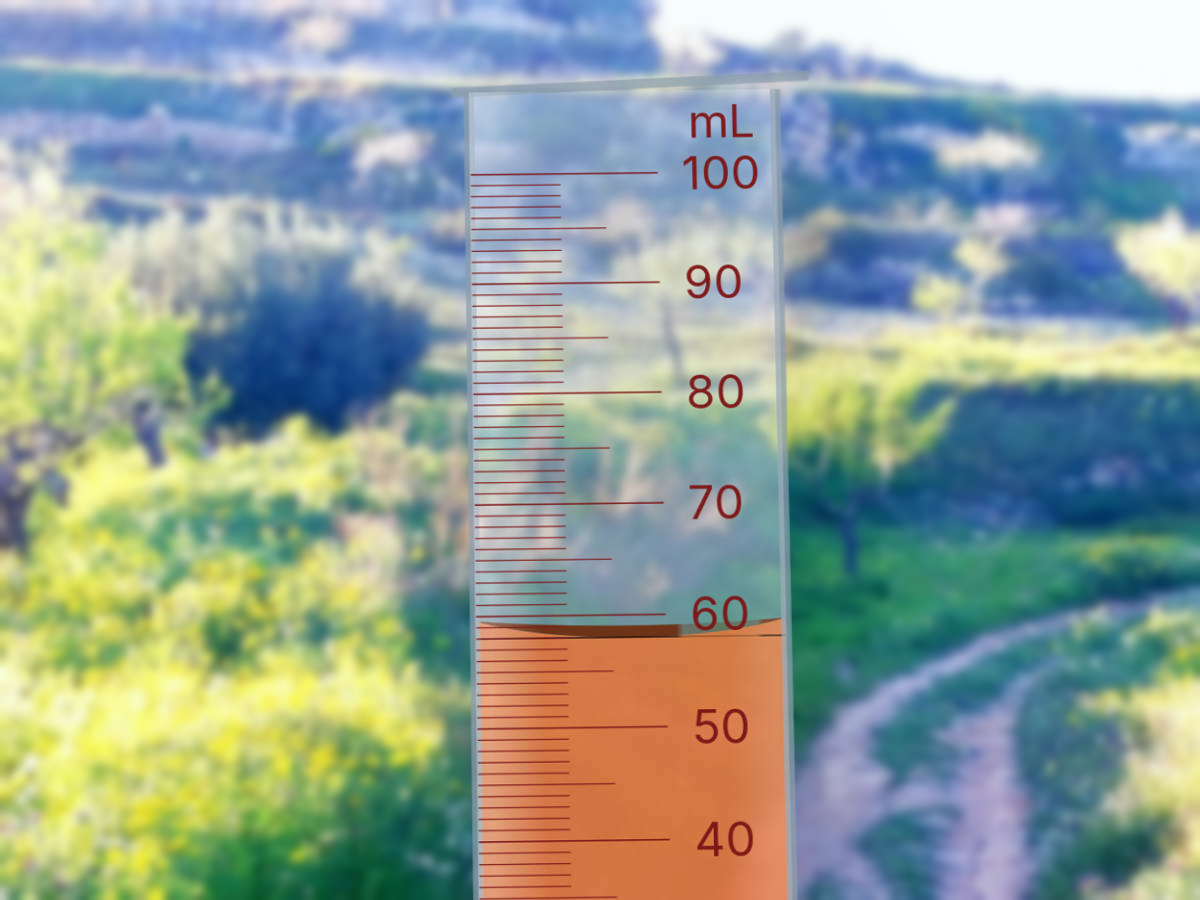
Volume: {"value": 58, "unit": "mL"}
